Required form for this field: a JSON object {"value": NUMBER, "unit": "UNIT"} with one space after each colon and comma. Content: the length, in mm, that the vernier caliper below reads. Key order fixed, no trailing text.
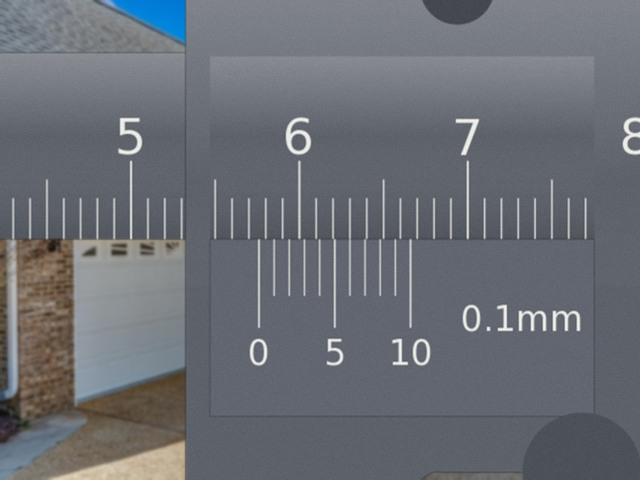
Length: {"value": 57.6, "unit": "mm"}
